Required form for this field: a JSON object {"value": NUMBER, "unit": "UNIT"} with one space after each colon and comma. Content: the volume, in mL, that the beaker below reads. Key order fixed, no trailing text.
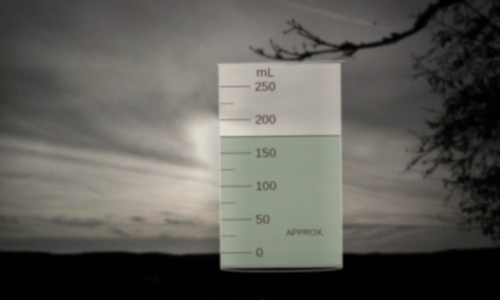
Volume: {"value": 175, "unit": "mL"}
